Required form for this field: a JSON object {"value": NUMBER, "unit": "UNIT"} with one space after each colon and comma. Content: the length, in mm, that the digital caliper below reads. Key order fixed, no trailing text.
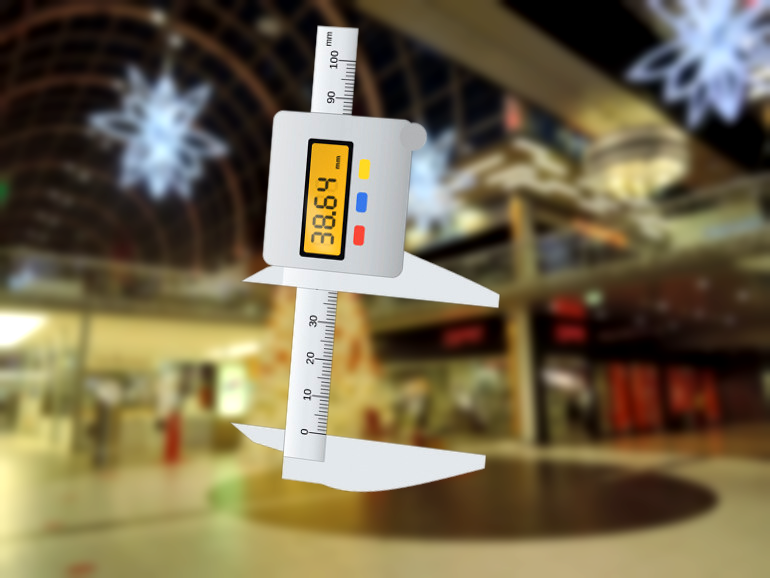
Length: {"value": 38.64, "unit": "mm"}
